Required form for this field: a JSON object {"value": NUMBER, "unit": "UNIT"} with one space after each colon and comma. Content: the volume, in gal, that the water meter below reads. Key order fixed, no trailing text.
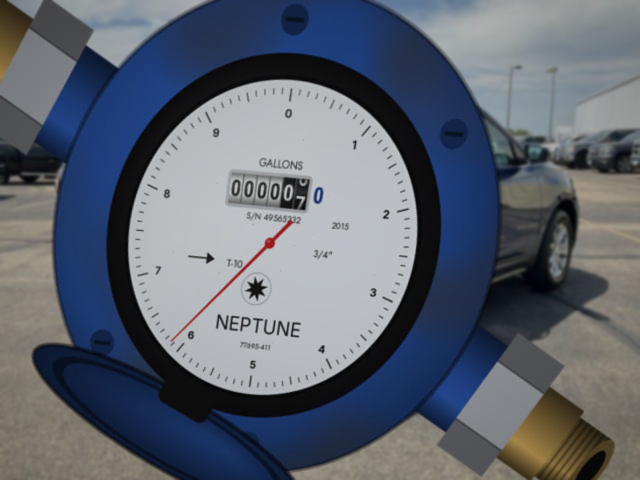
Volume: {"value": 66.1, "unit": "gal"}
